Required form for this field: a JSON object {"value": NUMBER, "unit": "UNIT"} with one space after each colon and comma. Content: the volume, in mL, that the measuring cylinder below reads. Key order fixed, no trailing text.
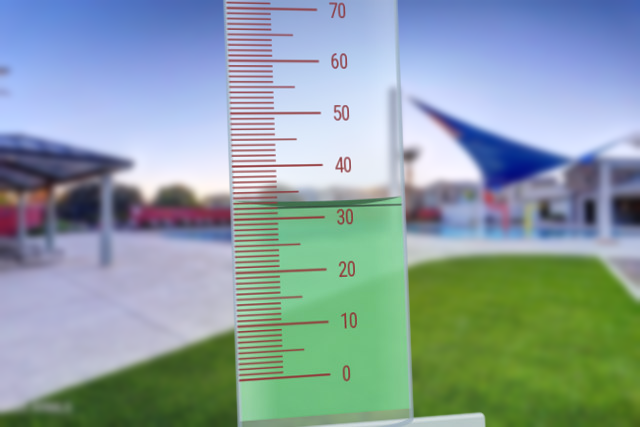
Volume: {"value": 32, "unit": "mL"}
